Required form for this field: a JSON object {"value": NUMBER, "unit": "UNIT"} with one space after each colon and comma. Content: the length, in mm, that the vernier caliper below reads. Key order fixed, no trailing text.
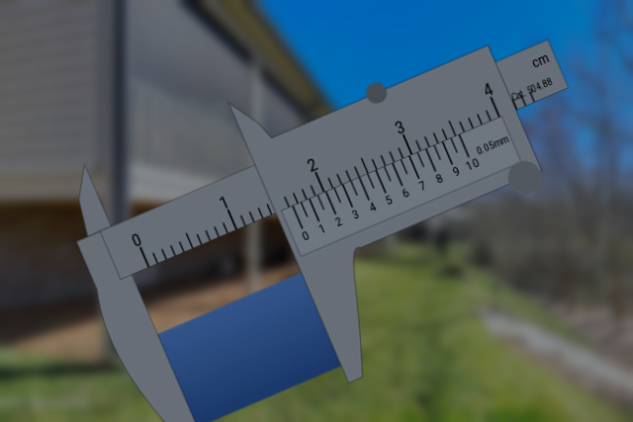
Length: {"value": 16.4, "unit": "mm"}
